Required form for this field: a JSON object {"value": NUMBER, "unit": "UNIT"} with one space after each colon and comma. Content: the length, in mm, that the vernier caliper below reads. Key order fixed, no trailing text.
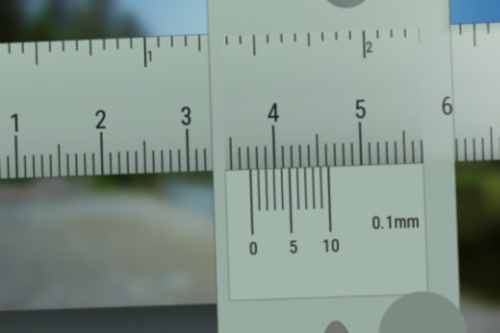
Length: {"value": 37.2, "unit": "mm"}
